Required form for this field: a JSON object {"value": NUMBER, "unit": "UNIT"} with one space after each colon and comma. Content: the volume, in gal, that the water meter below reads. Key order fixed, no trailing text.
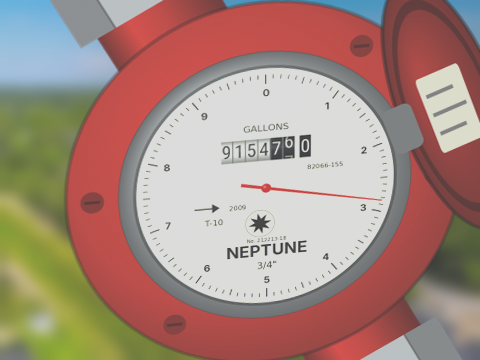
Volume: {"value": 9154762.8, "unit": "gal"}
